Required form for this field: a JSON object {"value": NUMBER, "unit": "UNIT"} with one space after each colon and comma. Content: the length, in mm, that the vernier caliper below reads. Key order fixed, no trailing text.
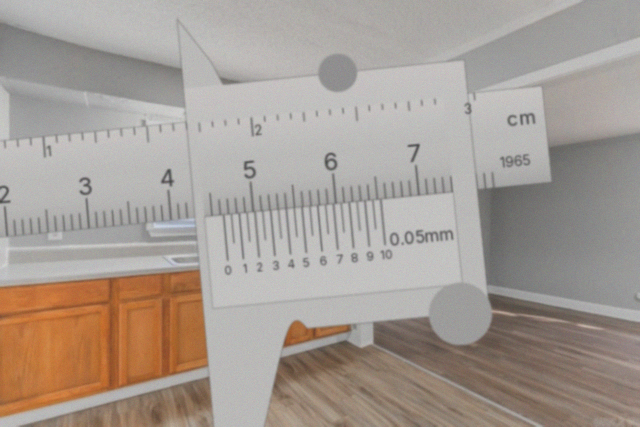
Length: {"value": 46.4, "unit": "mm"}
